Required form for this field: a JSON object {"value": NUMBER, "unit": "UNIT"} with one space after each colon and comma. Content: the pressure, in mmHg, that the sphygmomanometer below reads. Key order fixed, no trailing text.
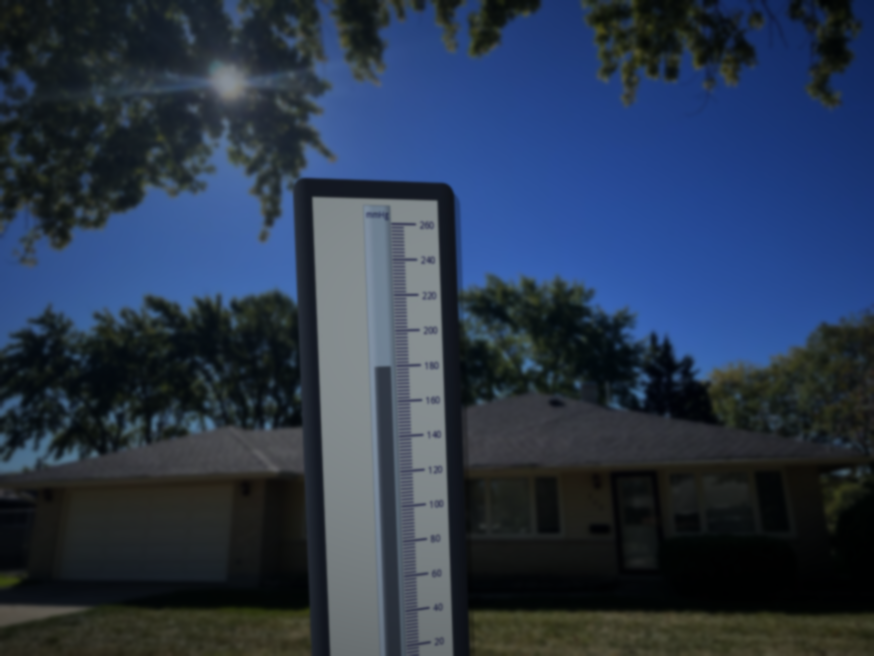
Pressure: {"value": 180, "unit": "mmHg"}
